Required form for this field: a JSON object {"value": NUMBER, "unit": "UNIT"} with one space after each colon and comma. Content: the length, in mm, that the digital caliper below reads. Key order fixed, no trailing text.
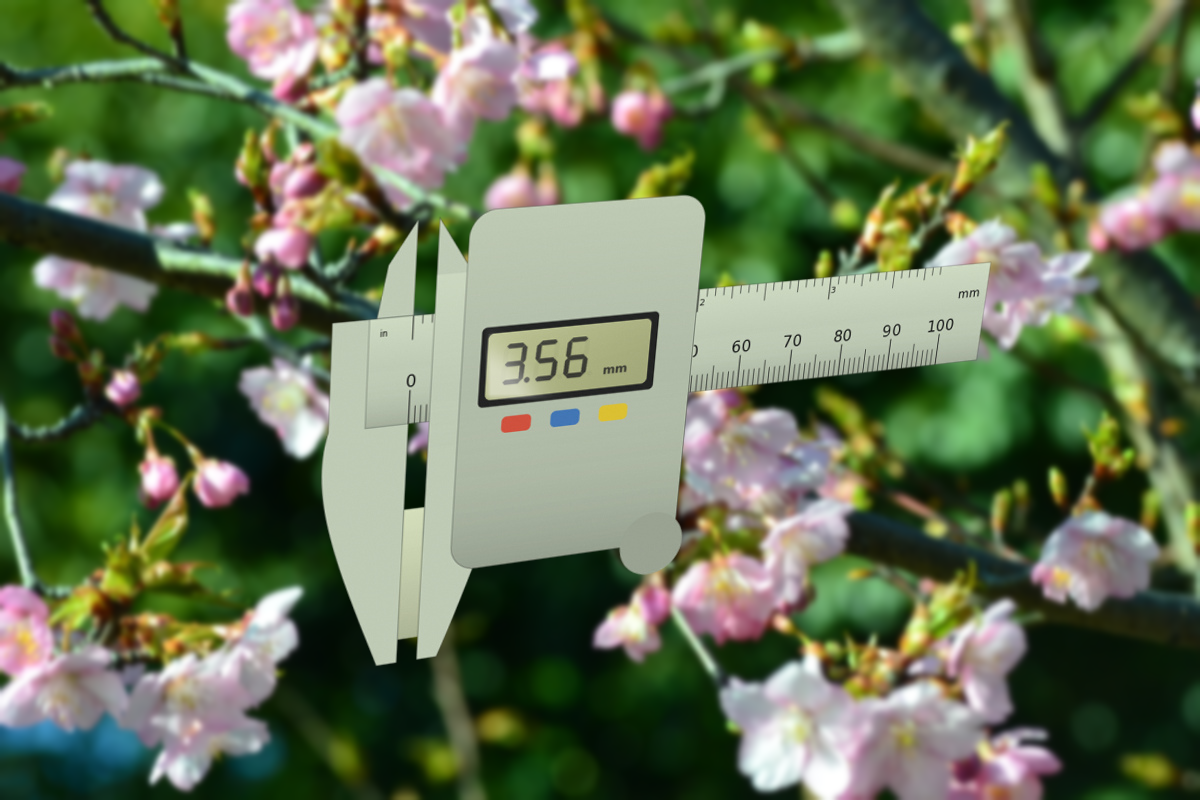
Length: {"value": 3.56, "unit": "mm"}
